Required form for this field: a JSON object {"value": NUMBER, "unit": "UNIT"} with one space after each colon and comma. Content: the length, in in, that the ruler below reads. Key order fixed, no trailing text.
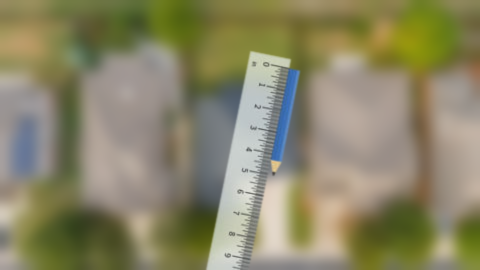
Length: {"value": 5, "unit": "in"}
